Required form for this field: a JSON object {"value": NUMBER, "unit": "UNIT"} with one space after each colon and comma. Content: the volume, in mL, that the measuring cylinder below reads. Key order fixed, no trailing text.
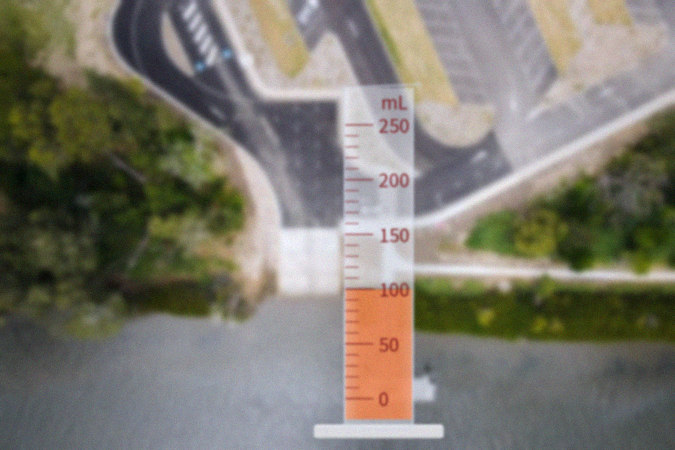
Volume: {"value": 100, "unit": "mL"}
